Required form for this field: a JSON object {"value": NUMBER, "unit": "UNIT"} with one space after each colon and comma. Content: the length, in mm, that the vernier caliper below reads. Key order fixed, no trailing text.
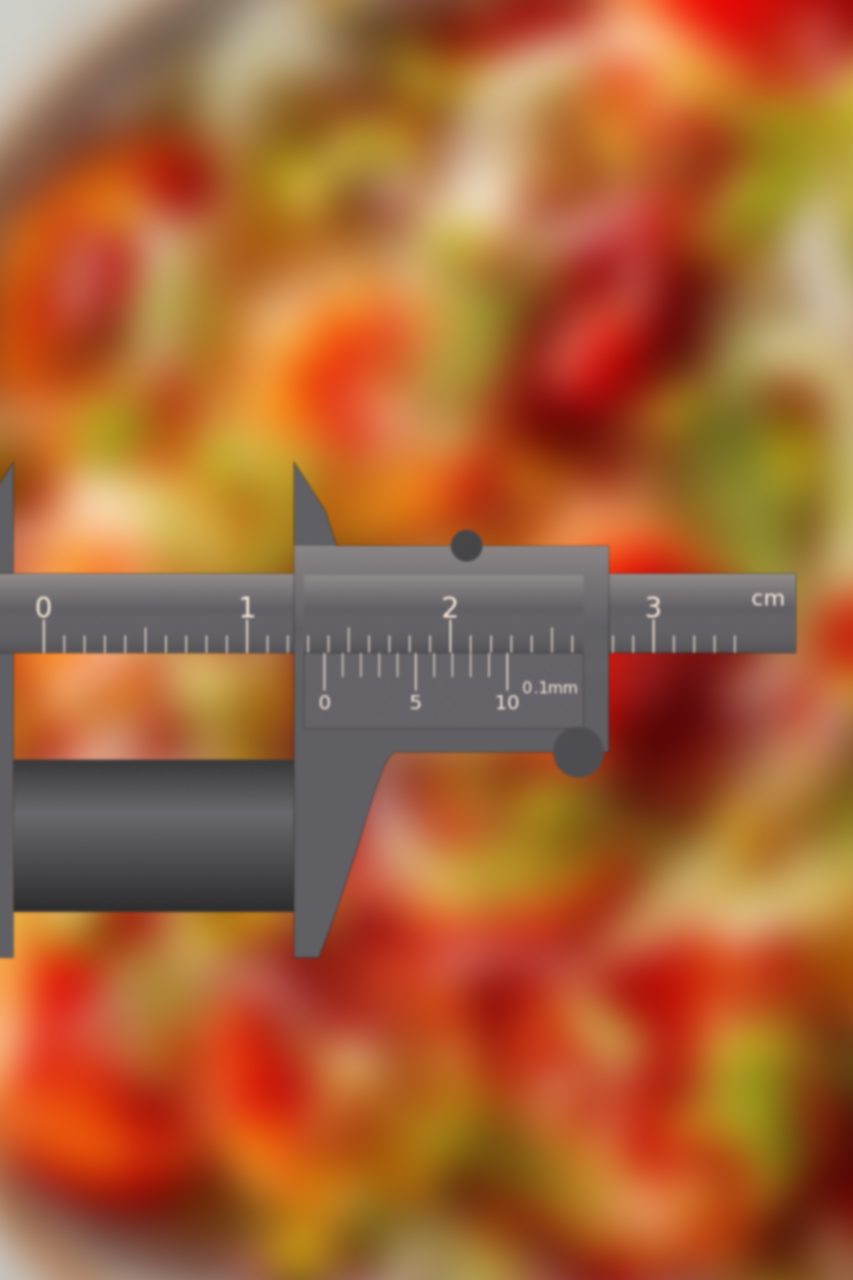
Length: {"value": 13.8, "unit": "mm"}
